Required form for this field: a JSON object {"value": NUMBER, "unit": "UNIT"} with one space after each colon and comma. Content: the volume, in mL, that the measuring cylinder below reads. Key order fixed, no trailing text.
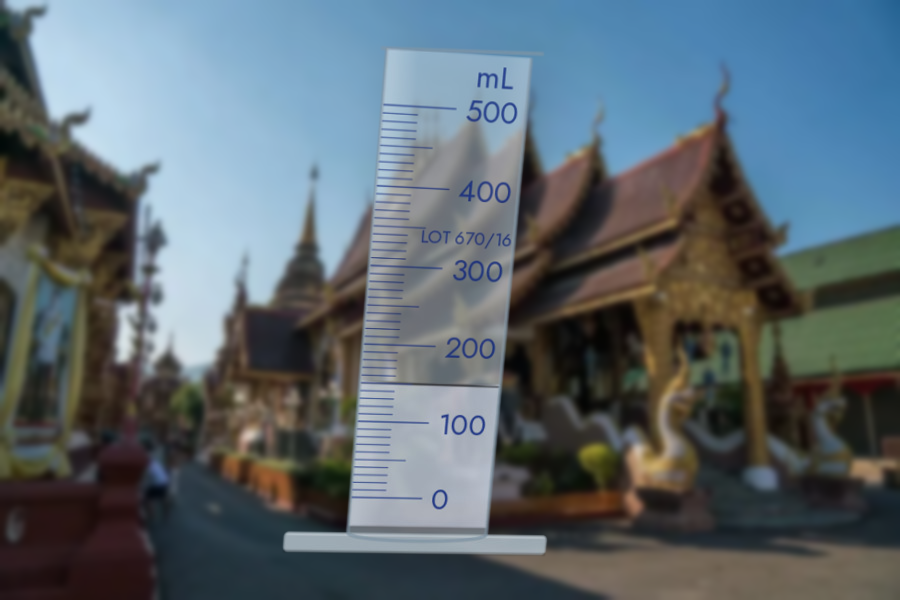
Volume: {"value": 150, "unit": "mL"}
